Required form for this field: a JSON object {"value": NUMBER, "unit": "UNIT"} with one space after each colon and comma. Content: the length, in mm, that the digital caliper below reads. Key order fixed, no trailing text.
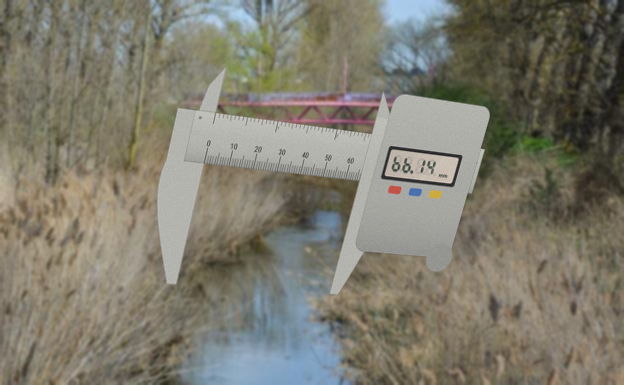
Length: {"value": 66.14, "unit": "mm"}
